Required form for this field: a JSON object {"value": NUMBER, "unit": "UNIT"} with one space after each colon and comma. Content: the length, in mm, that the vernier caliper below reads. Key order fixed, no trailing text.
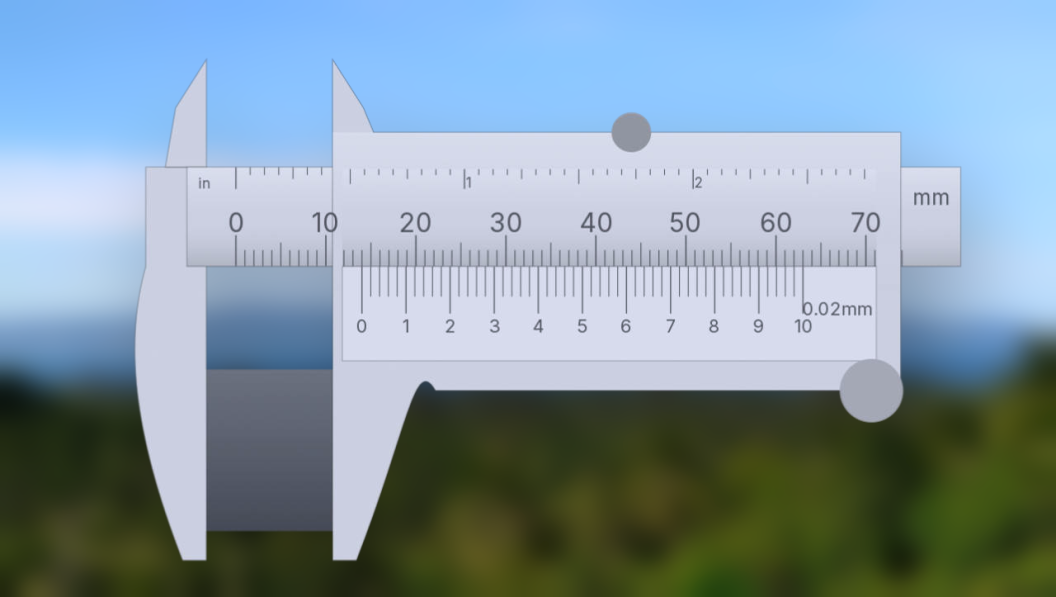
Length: {"value": 14.0, "unit": "mm"}
